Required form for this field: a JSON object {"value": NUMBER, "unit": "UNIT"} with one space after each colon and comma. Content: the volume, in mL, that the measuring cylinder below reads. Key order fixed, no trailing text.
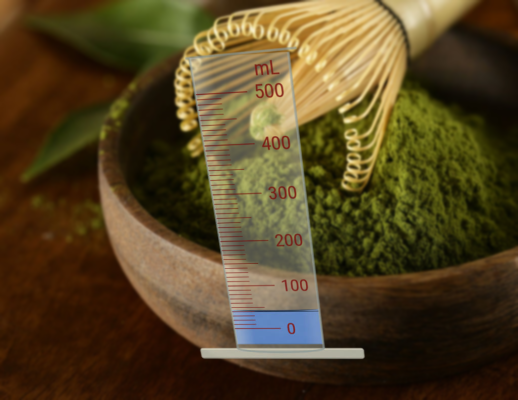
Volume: {"value": 40, "unit": "mL"}
